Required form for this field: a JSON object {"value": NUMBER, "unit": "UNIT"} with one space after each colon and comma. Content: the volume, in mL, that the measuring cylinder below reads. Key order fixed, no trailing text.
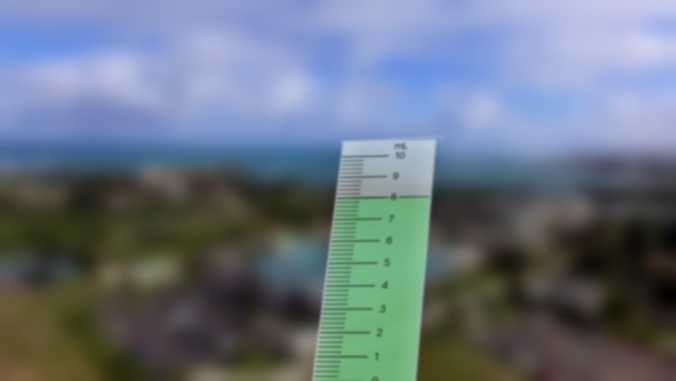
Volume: {"value": 8, "unit": "mL"}
